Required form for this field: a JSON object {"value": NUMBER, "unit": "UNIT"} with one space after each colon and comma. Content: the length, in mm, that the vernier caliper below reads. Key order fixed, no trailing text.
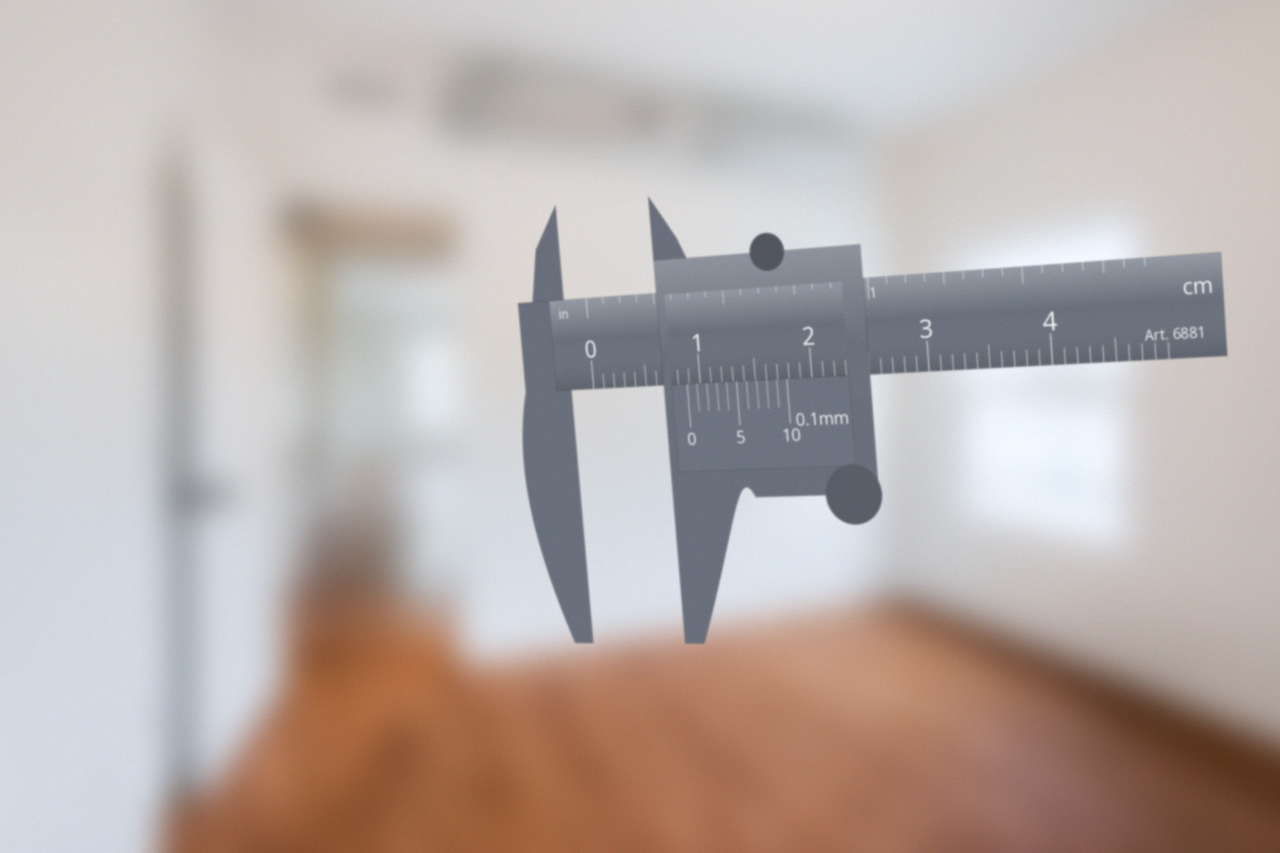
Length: {"value": 8.8, "unit": "mm"}
